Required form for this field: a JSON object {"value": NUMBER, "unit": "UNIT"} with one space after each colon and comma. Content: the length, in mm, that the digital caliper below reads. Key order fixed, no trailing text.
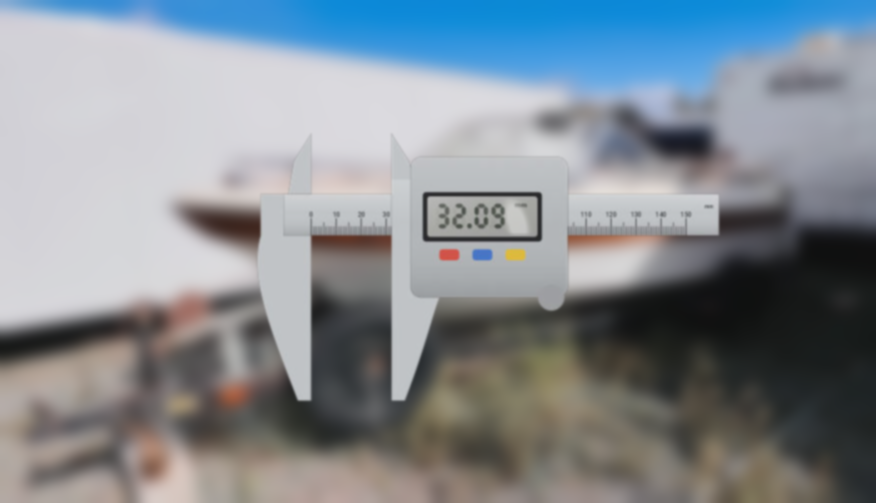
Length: {"value": 32.09, "unit": "mm"}
